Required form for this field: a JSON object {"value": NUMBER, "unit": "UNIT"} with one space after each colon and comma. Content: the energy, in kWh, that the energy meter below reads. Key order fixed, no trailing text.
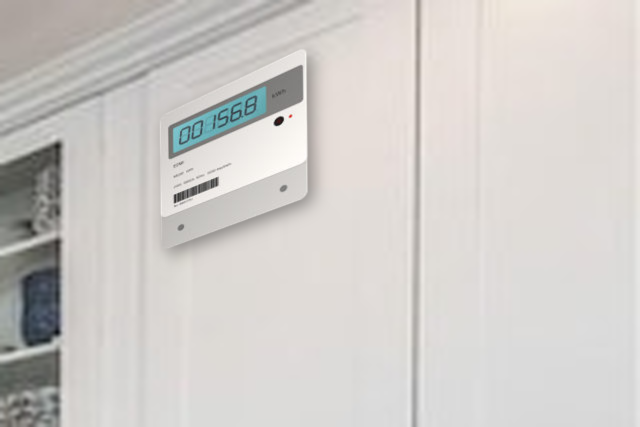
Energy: {"value": 156.8, "unit": "kWh"}
